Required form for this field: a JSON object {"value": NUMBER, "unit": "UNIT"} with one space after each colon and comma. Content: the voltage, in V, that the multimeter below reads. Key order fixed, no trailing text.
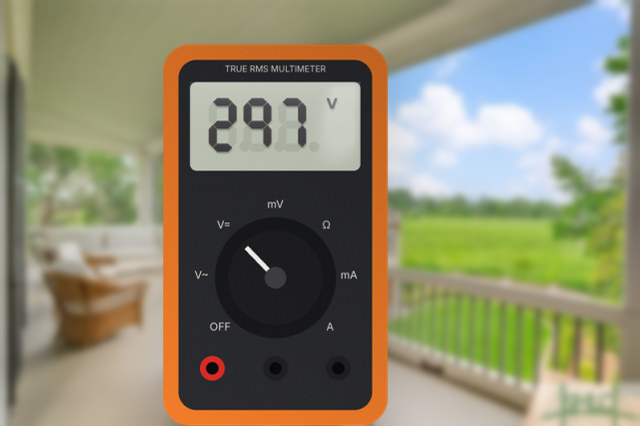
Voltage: {"value": 297, "unit": "V"}
